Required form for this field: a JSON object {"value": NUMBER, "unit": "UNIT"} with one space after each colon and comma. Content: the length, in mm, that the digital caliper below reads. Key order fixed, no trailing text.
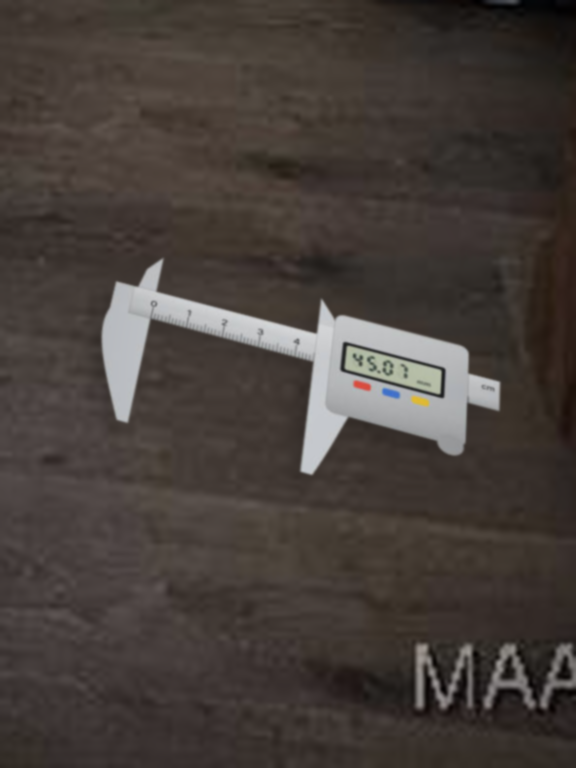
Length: {"value": 45.07, "unit": "mm"}
